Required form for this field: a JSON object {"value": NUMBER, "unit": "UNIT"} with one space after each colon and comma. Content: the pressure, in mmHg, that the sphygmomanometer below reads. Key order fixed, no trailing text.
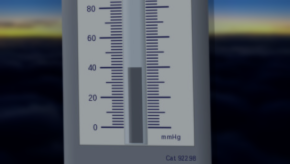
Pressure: {"value": 40, "unit": "mmHg"}
